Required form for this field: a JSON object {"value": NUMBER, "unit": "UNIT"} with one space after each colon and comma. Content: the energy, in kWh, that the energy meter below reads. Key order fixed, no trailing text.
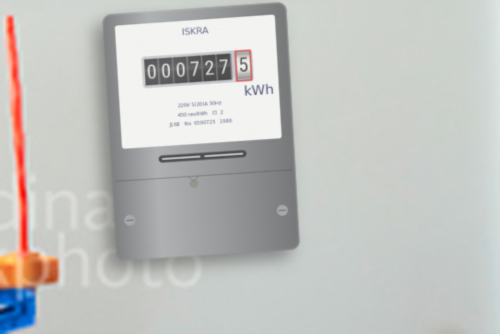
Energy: {"value": 727.5, "unit": "kWh"}
